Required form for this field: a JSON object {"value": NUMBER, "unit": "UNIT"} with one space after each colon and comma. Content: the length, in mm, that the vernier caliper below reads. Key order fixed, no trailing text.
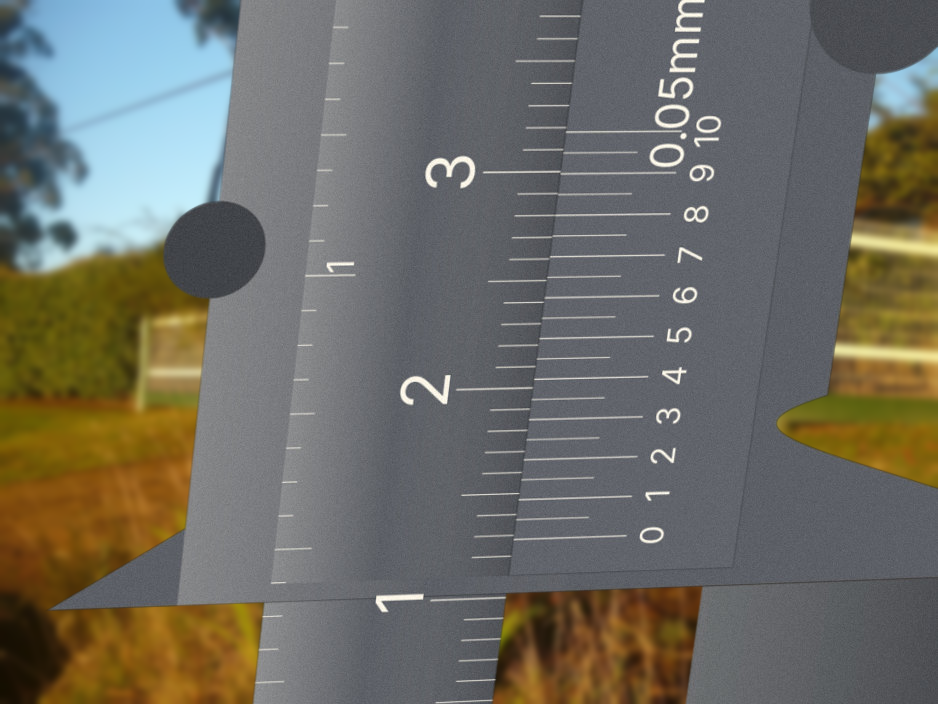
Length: {"value": 12.8, "unit": "mm"}
